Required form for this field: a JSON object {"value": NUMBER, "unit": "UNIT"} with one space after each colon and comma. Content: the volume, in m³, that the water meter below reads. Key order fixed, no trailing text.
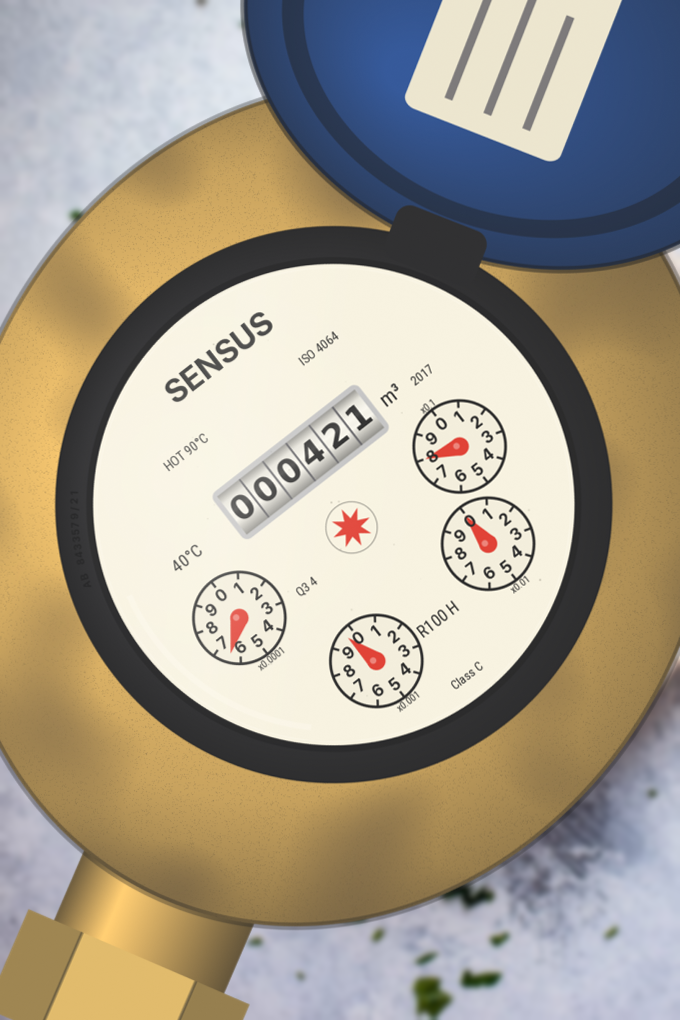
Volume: {"value": 421.7996, "unit": "m³"}
